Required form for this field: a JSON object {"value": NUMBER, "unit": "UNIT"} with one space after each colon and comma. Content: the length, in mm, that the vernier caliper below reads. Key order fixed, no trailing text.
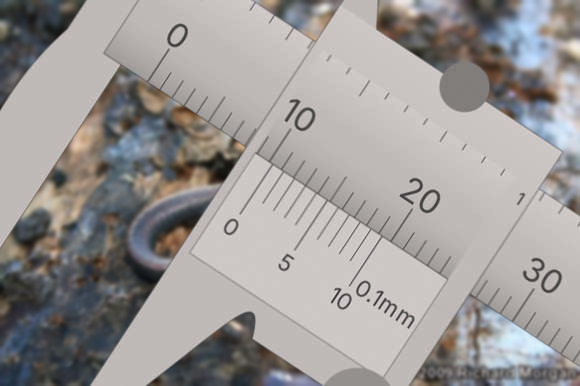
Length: {"value": 10.3, "unit": "mm"}
